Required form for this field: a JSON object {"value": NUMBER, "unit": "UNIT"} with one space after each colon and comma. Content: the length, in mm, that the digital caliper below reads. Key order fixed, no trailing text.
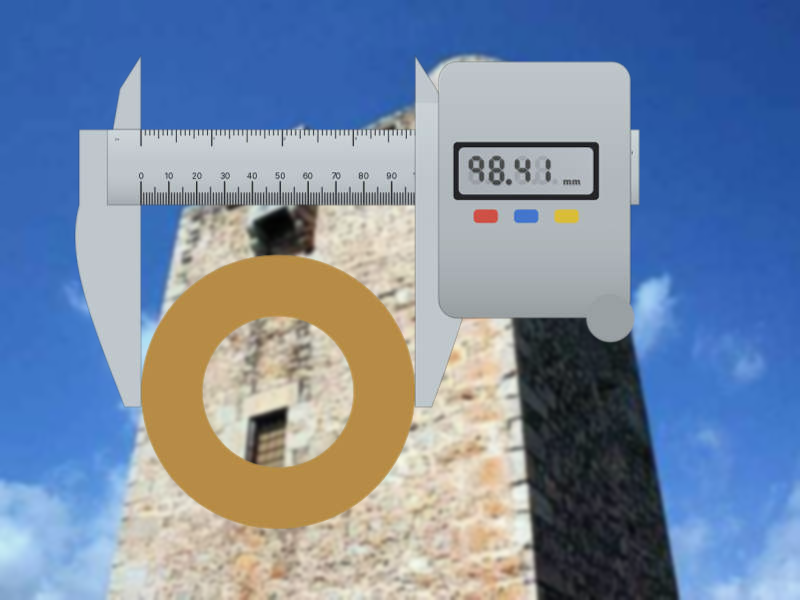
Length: {"value": 98.41, "unit": "mm"}
